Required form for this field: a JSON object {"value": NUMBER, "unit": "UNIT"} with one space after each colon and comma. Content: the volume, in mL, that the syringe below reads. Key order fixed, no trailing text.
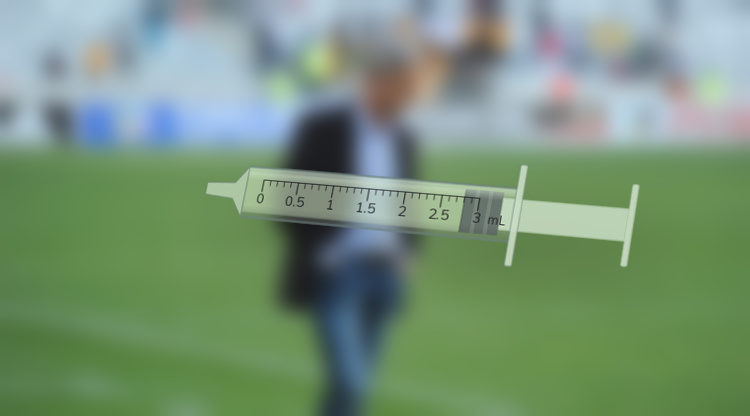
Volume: {"value": 2.8, "unit": "mL"}
